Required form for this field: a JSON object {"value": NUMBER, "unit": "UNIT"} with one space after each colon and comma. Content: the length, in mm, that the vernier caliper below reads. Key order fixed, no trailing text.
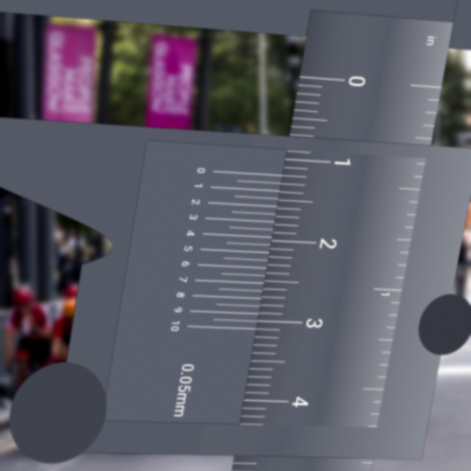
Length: {"value": 12.0, "unit": "mm"}
